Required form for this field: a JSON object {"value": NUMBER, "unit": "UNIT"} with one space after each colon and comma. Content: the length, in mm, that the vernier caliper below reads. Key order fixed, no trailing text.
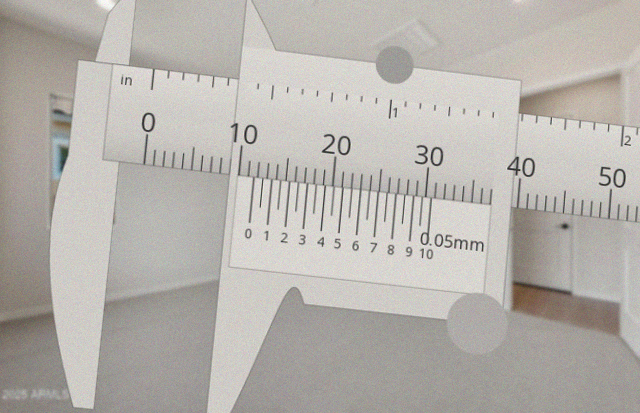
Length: {"value": 11.6, "unit": "mm"}
